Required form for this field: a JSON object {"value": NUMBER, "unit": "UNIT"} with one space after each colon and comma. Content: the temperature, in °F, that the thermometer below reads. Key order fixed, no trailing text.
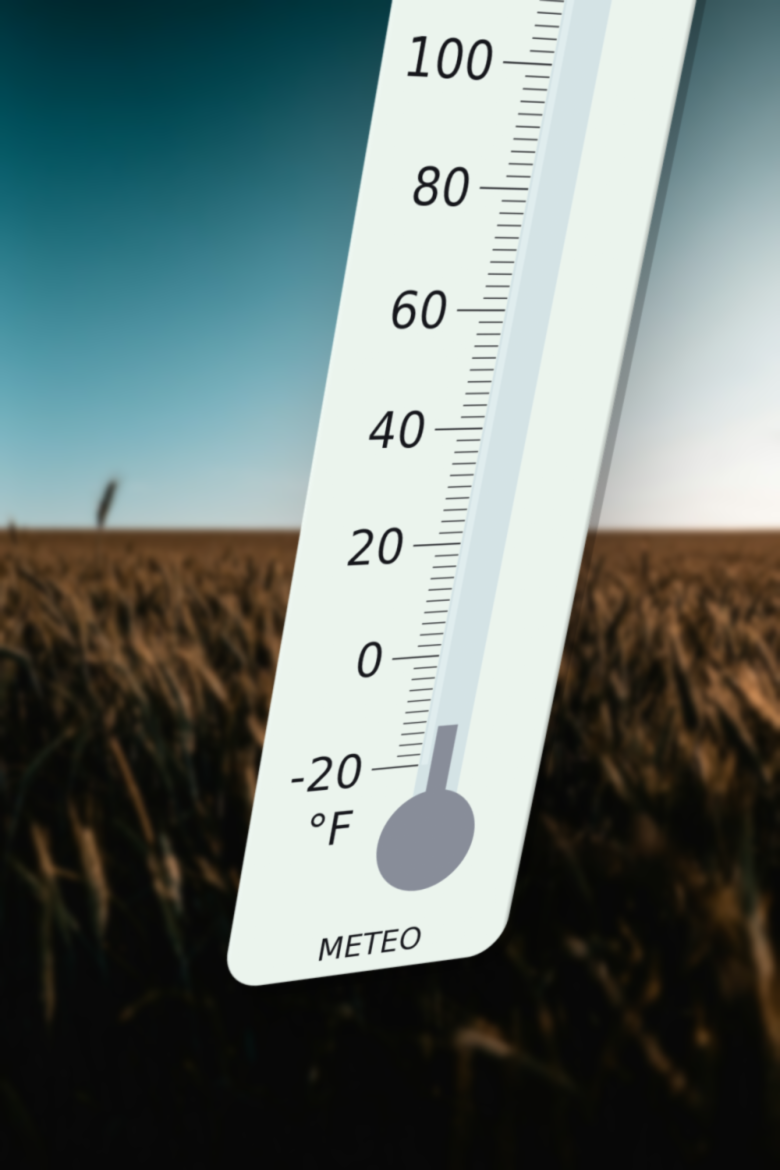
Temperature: {"value": -13, "unit": "°F"}
